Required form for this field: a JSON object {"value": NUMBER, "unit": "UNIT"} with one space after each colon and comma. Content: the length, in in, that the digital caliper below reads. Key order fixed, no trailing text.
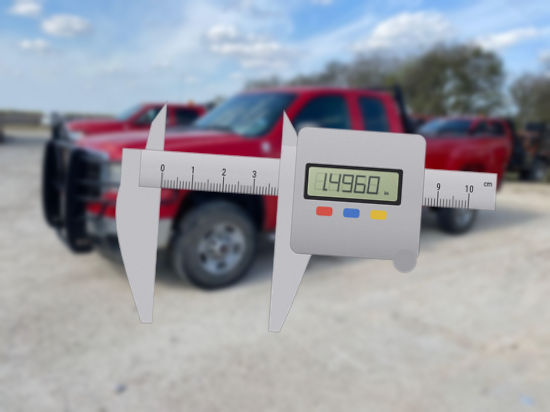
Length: {"value": 1.4960, "unit": "in"}
